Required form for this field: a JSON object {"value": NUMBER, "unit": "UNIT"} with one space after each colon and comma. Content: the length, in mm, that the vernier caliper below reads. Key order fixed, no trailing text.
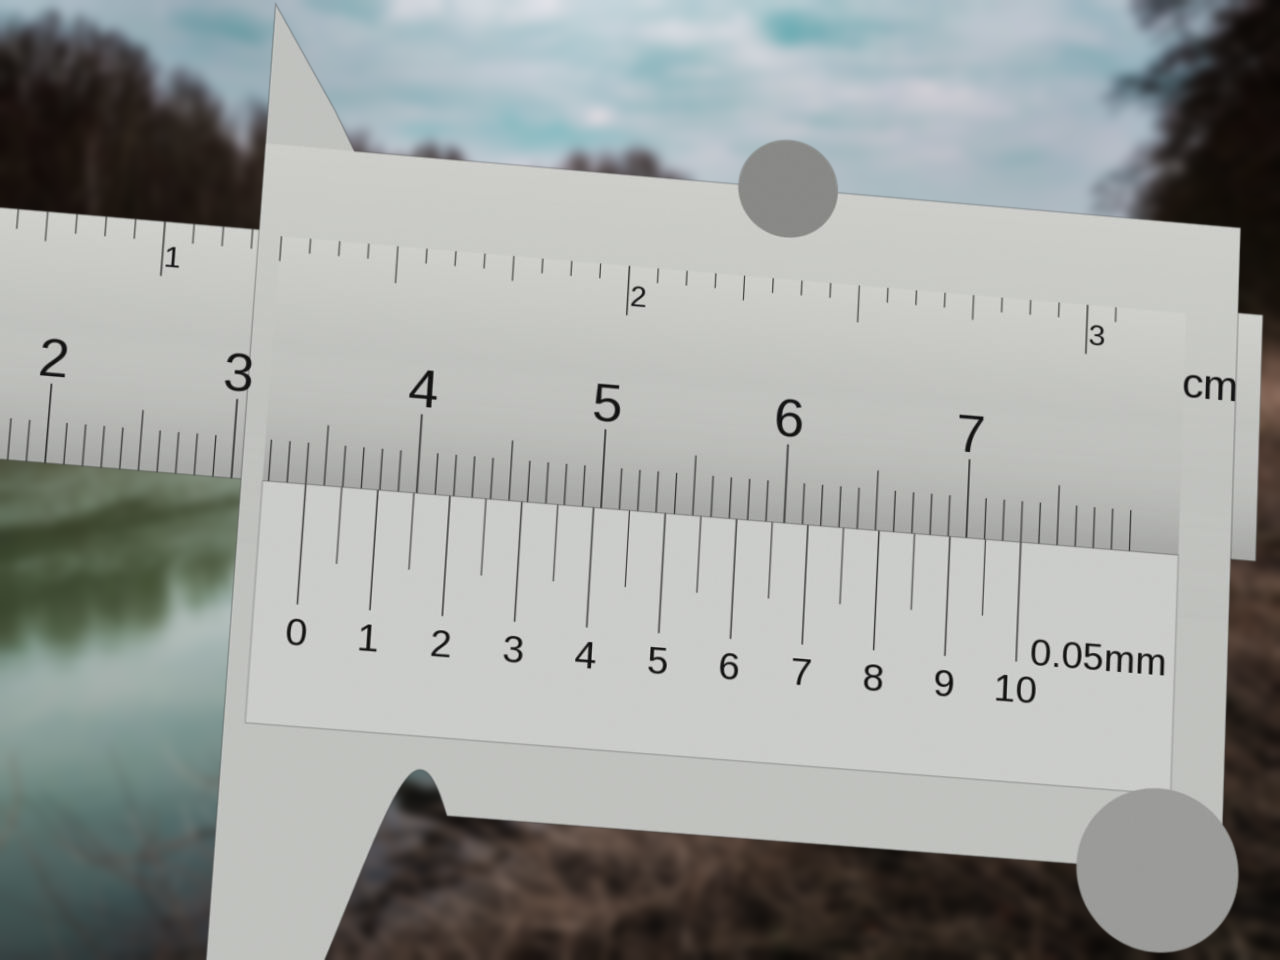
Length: {"value": 34.0, "unit": "mm"}
